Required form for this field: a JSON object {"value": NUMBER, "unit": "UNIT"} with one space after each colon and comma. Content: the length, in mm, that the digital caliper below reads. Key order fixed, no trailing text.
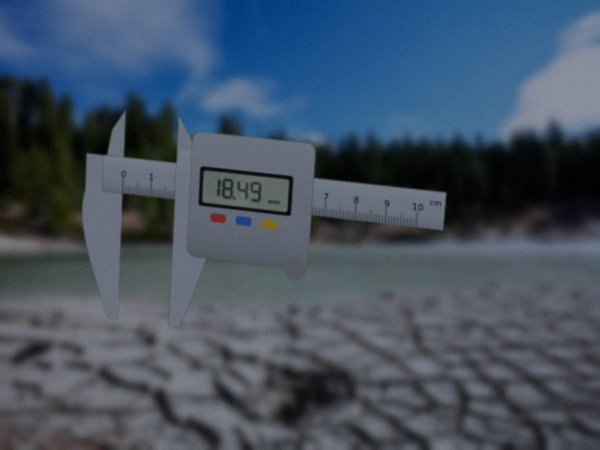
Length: {"value": 18.49, "unit": "mm"}
